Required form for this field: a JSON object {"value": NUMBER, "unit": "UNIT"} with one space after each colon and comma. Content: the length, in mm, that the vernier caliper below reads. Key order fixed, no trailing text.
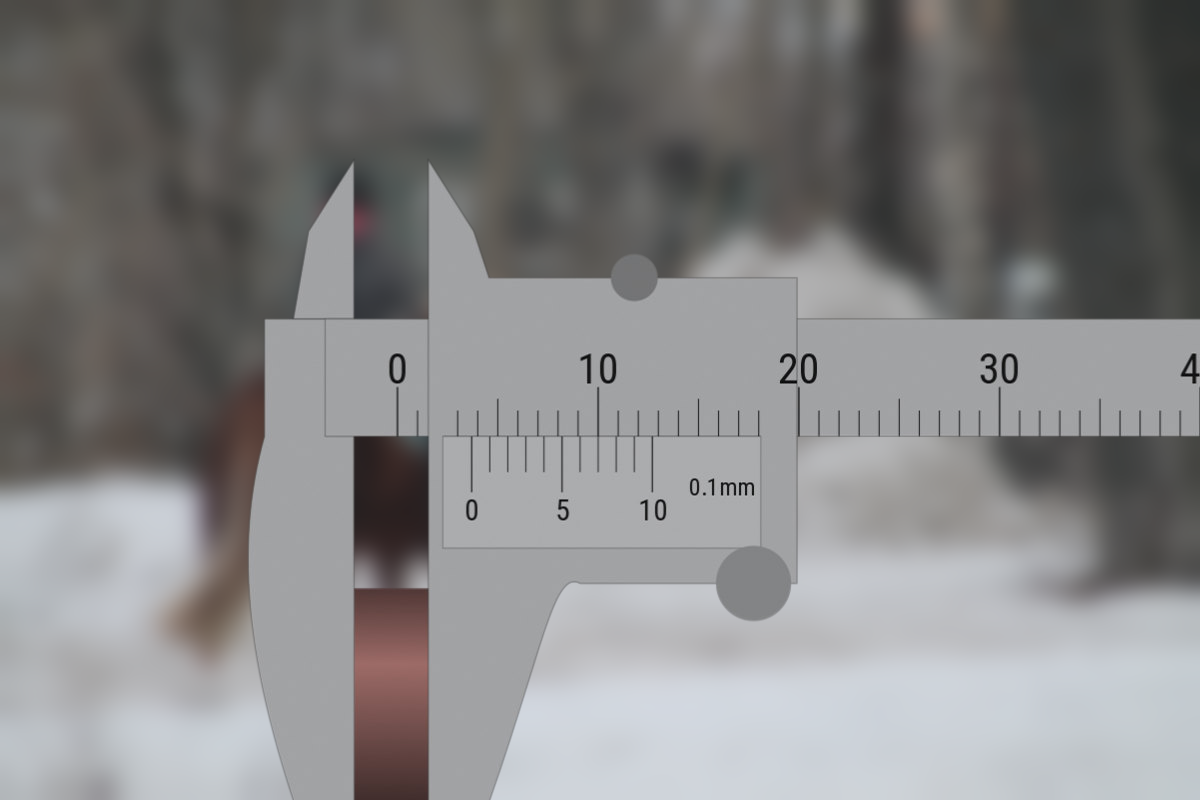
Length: {"value": 3.7, "unit": "mm"}
